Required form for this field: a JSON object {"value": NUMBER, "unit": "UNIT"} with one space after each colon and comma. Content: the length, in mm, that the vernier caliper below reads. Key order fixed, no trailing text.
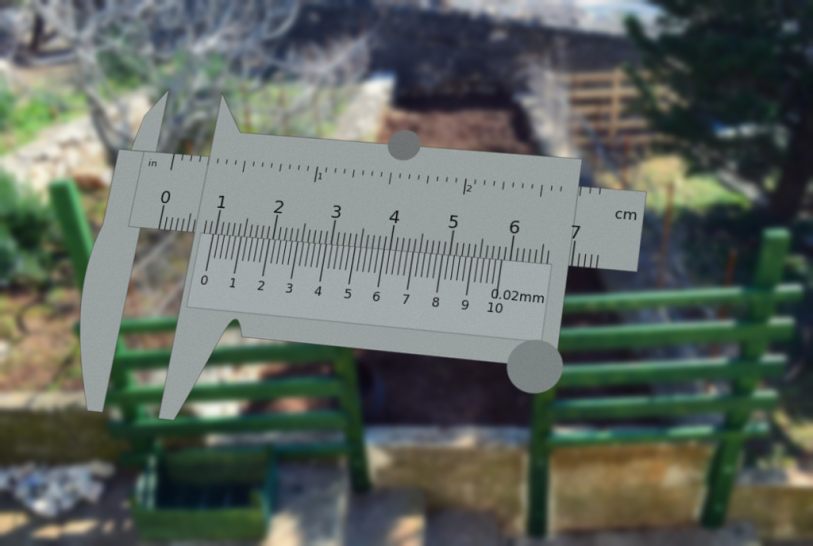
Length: {"value": 9.6, "unit": "mm"}
